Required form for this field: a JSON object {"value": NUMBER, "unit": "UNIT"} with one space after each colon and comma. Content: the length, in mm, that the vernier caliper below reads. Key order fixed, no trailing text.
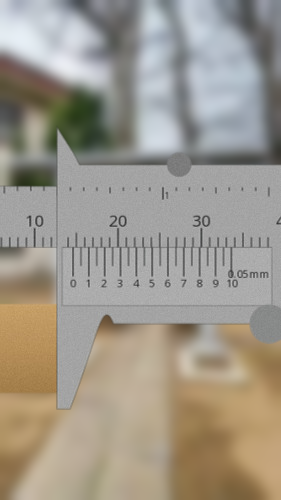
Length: {"value": 14.6, "unit": "mm"}
